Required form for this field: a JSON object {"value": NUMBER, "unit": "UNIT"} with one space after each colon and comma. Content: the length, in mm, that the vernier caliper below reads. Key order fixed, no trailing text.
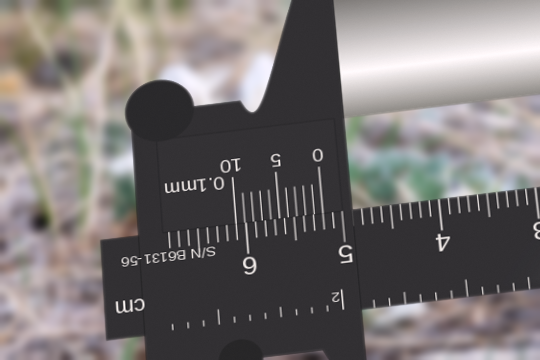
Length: {"value": 52.0, "unit": "mm"}
